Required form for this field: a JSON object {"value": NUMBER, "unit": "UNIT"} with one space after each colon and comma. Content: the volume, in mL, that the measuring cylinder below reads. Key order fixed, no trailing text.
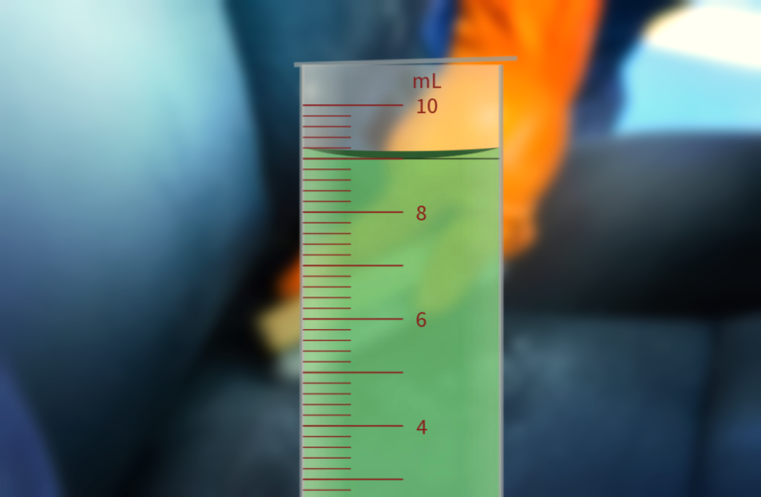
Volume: {"value": 9, "unit": "mL"}
